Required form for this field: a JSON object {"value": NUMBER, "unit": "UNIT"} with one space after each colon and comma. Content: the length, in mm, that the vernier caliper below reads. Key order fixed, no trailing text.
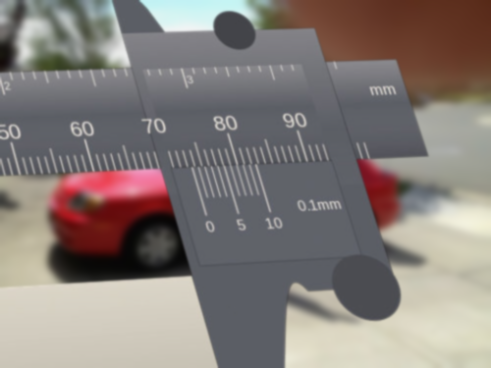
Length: {"value": 73.6, "unit": "mm"}
